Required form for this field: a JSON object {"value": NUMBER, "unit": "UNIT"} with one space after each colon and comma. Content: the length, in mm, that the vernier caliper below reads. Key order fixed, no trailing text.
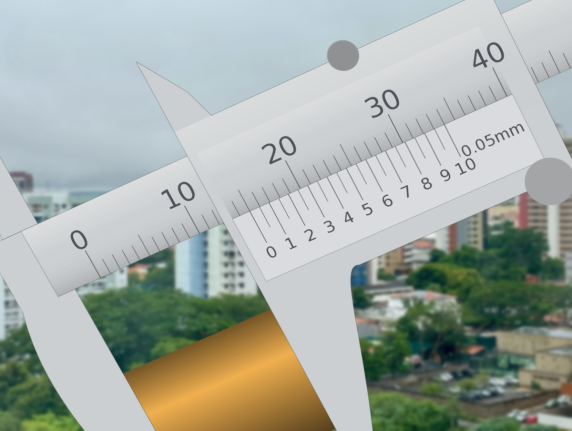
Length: {"value": 15.0, "unit": "mm"}
